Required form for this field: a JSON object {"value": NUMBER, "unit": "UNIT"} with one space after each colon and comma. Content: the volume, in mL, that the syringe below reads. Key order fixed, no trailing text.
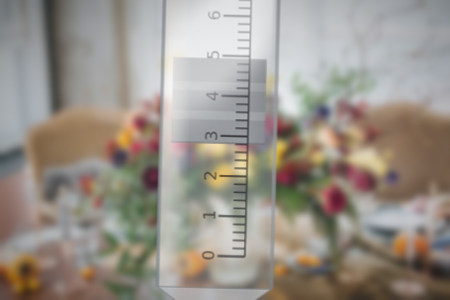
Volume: {"value": 2.8, "unit": "mL"}
